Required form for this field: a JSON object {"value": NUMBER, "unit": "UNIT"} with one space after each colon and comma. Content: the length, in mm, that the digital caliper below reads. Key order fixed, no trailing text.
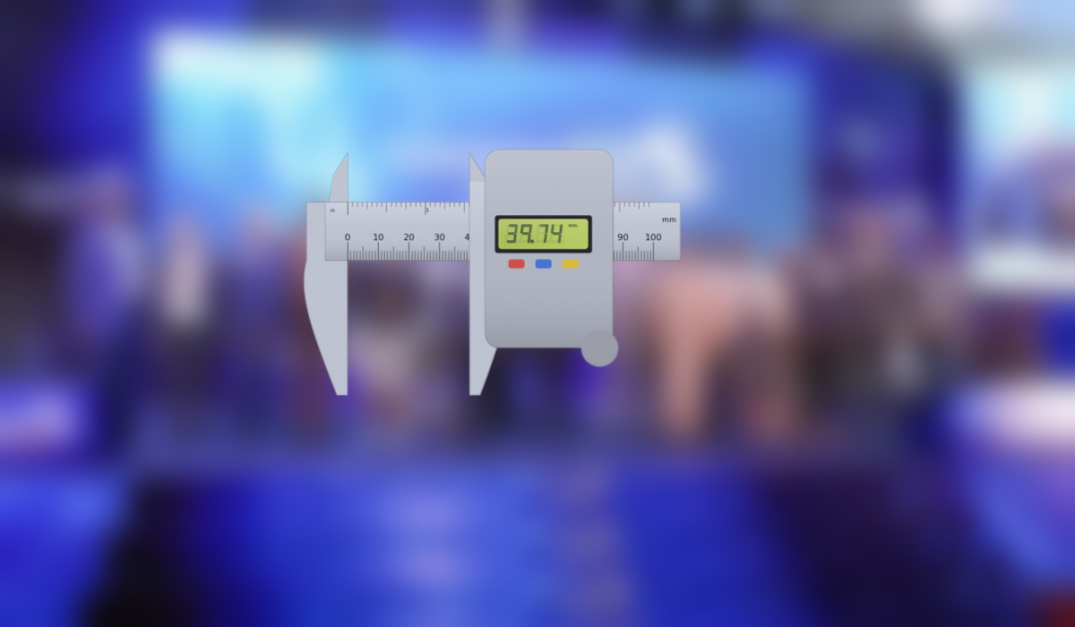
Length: {"value": 39.74, "unit": "mm"}
